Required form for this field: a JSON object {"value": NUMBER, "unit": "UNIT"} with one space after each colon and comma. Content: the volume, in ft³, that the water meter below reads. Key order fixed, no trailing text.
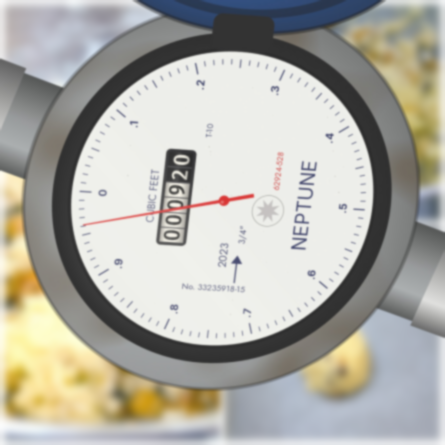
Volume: {"value": 919.96, "unit": "ft³"}
